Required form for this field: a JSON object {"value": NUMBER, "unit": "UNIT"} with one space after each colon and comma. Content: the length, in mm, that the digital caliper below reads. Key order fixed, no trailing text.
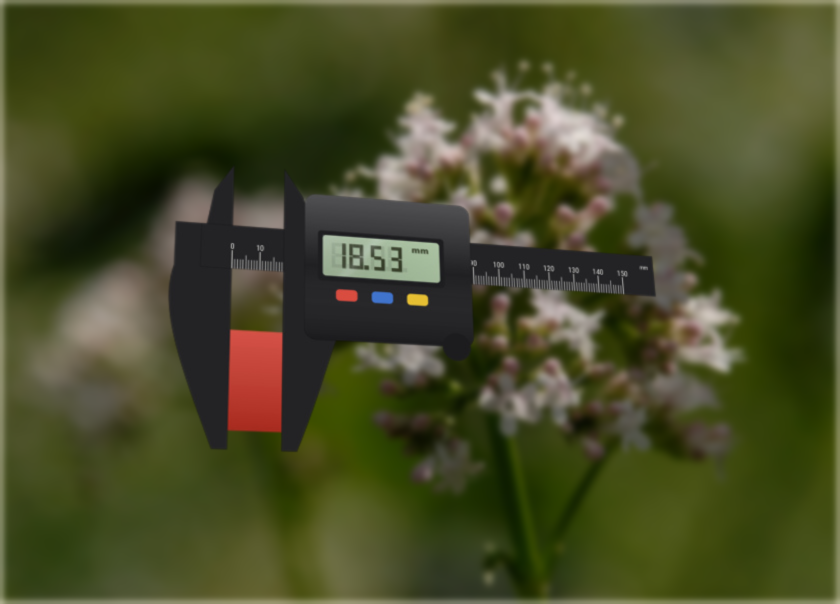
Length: {"value": 18.53, "unit": "mm"}
